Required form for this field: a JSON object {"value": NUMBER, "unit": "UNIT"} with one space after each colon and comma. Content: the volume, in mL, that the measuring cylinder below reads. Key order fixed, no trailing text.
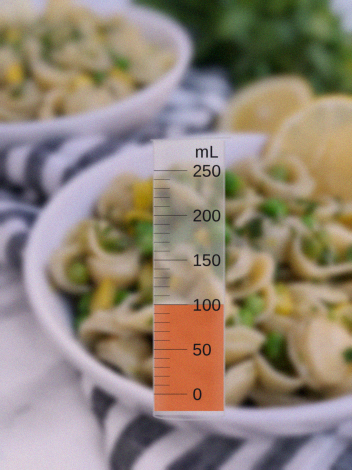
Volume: {"value": 100, "unit": "mL"}
